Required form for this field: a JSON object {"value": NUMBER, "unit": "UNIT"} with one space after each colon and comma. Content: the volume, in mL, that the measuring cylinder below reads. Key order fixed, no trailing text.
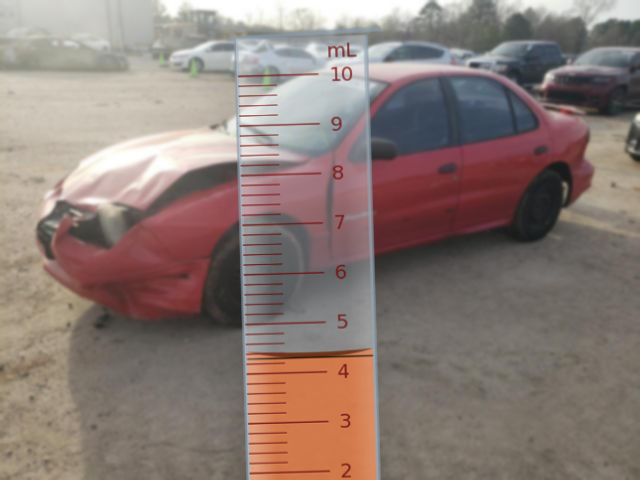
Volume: {"value": 4.3, "unit": "mL"}
